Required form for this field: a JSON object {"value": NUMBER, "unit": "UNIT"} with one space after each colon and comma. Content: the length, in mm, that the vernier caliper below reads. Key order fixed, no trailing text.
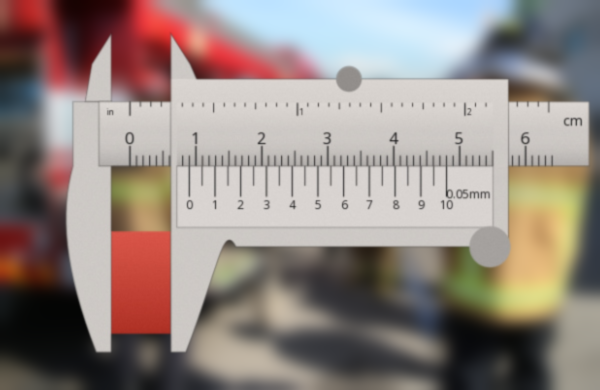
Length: {"value": 9.0, "unit": "mm"}
